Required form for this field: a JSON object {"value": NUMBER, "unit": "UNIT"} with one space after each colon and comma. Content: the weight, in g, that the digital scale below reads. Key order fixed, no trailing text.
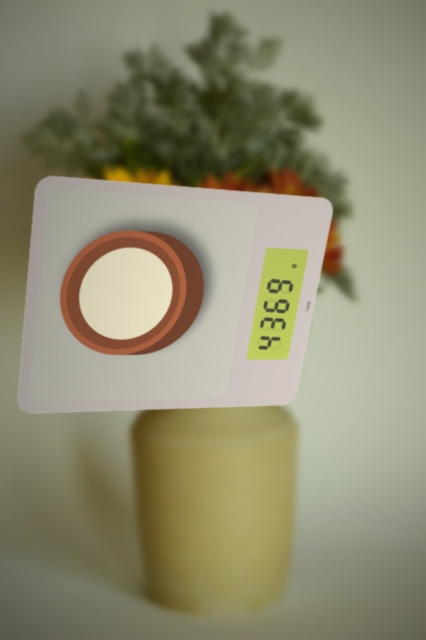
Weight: {"value": 4369, "unit": "g"}
